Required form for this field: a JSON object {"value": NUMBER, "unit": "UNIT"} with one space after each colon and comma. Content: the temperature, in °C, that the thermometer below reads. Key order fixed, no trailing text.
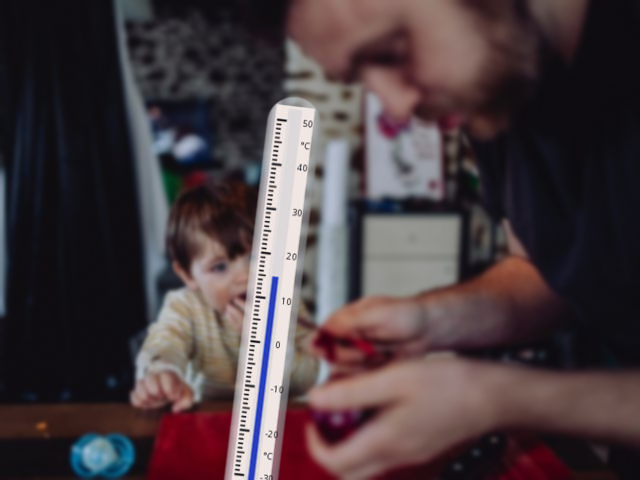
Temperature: {"value": 15, "unit": "°C"}
